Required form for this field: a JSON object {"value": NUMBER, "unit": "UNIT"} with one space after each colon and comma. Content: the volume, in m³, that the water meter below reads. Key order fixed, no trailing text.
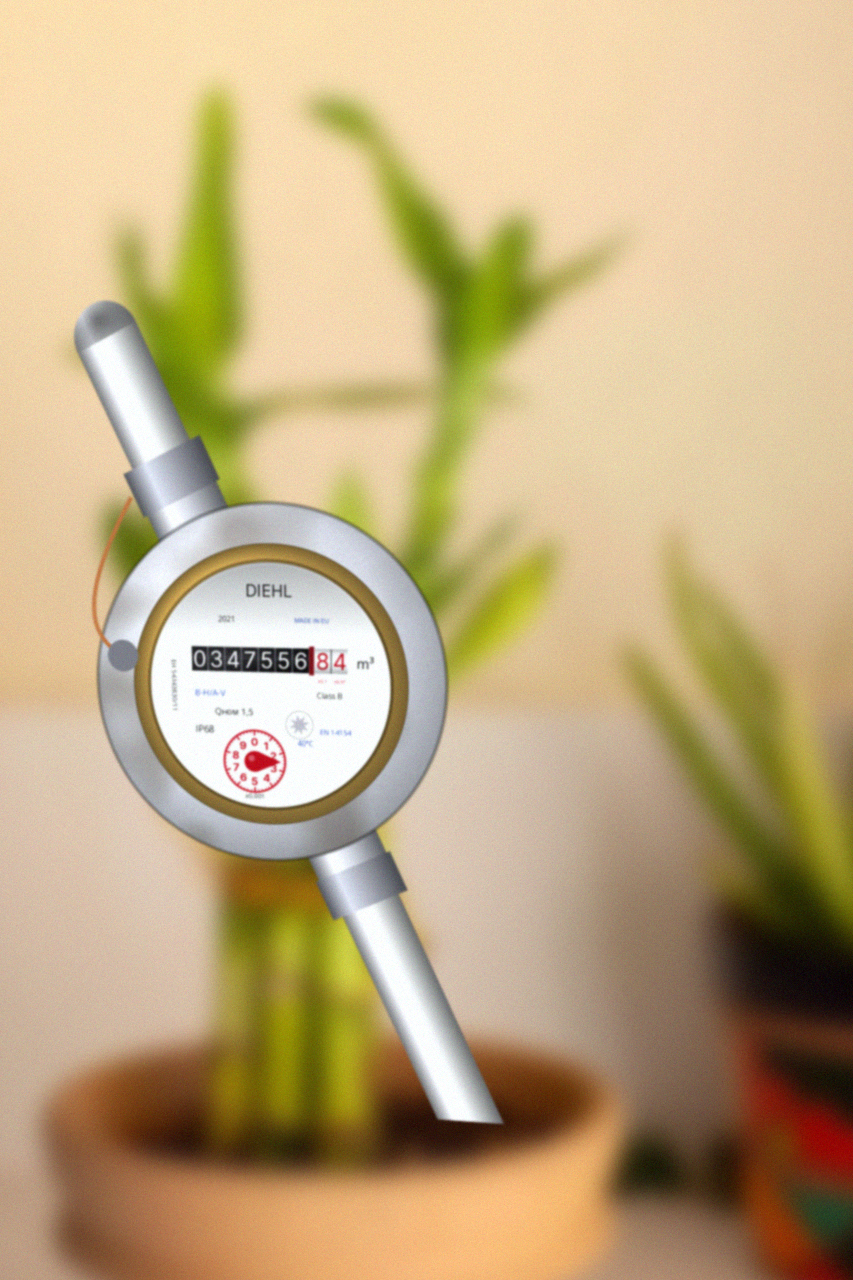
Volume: {"value": 347556.842, "unit": "m³"}
